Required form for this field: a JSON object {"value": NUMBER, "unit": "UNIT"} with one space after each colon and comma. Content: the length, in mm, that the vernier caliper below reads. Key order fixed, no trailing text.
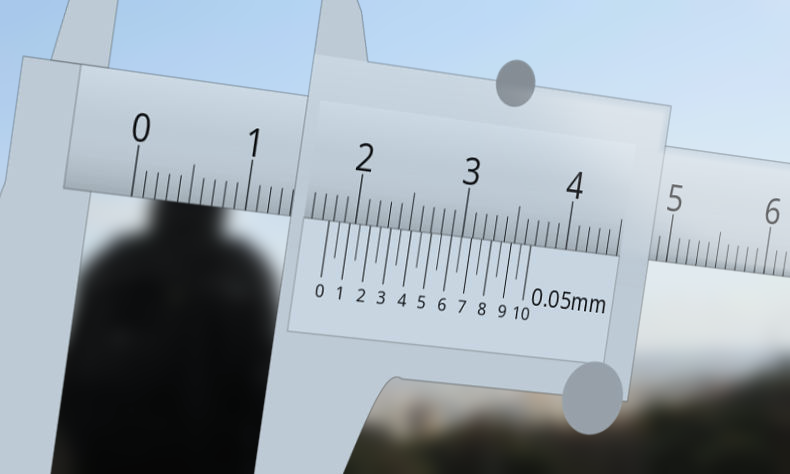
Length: {"value": 17.6, "unit": "mm"}
